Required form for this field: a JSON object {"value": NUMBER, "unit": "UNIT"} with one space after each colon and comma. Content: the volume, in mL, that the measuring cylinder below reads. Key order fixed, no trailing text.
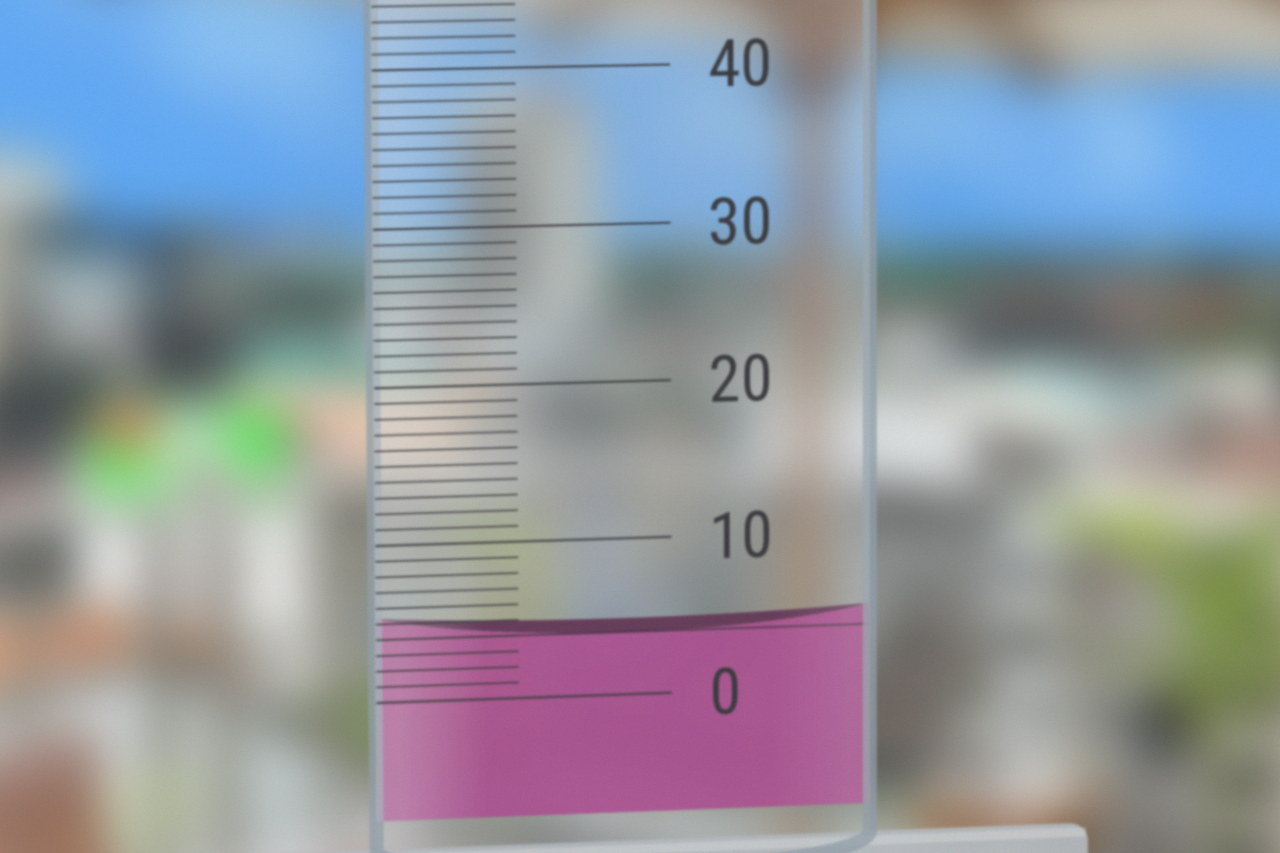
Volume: {"value": 4, "unit": "mL"}
